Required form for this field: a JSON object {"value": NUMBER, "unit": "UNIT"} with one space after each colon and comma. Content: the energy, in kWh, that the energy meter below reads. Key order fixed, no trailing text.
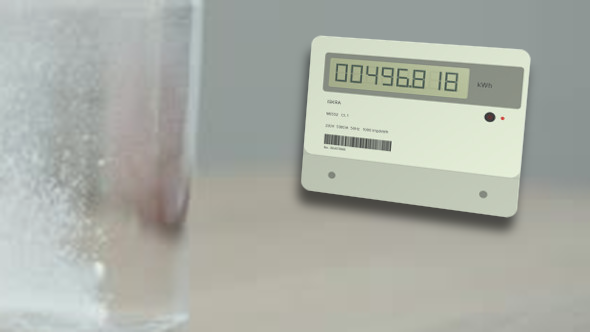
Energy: {"value": 496.818, "unit": "kWh"}
